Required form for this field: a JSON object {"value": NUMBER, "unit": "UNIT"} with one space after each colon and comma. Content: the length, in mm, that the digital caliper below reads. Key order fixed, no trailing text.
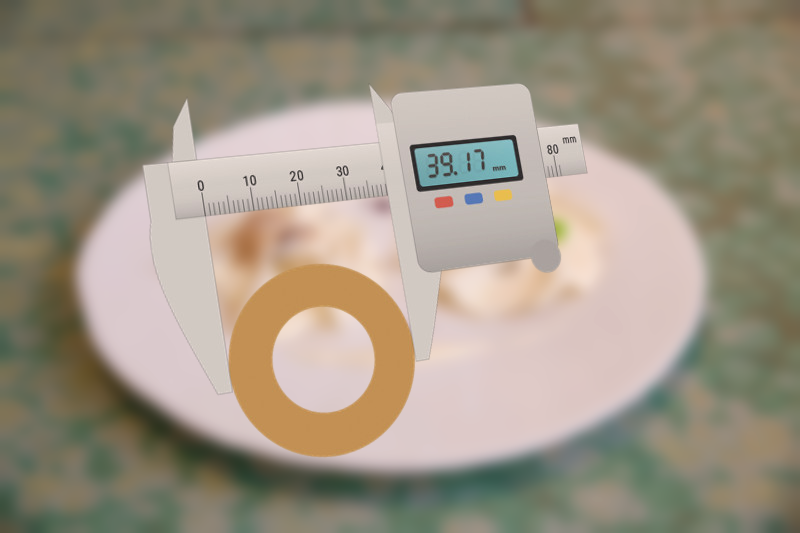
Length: {"value": 39.17, "unit": "mm"}
